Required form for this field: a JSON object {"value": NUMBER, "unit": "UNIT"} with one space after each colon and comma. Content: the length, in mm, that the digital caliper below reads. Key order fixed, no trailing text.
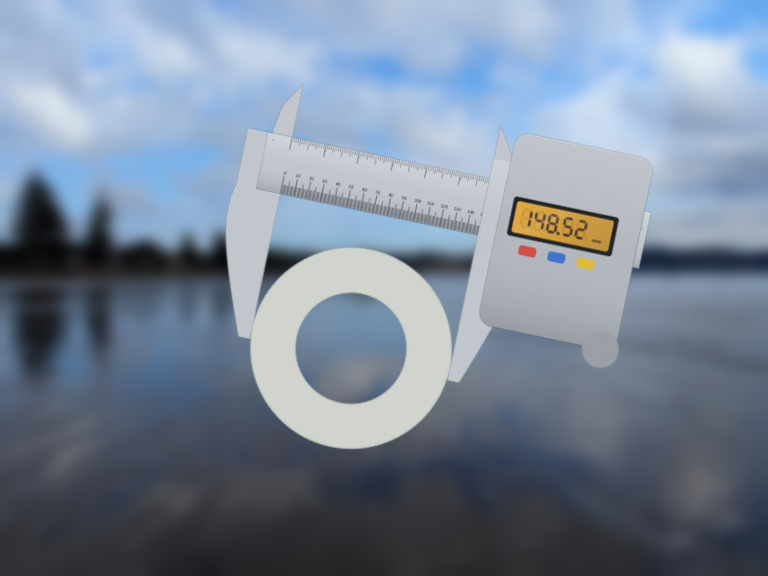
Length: {"value": 148.52, "unit": "mm"}
